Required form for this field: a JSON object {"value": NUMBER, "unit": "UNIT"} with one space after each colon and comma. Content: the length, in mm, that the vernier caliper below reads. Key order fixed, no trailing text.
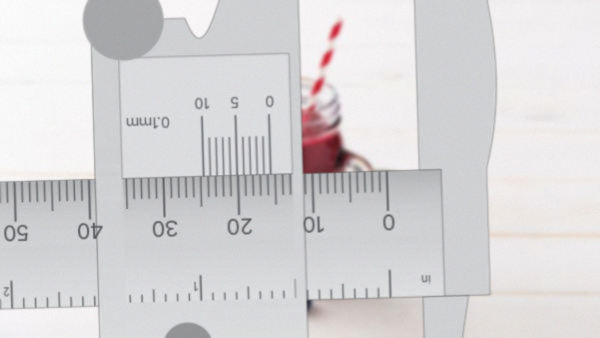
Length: {"value": 15.6, "unit": "mm"}
